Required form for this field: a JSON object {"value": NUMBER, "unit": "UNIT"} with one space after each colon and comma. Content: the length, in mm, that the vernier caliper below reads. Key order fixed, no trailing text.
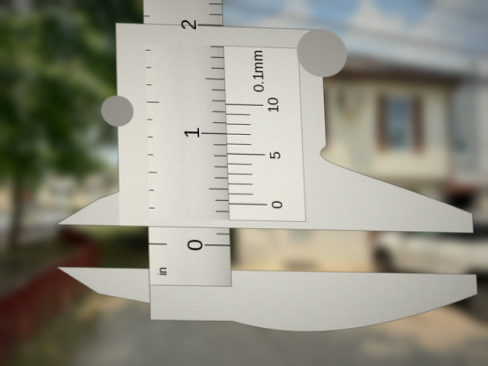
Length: {"value": 3.7, "unit": "mm"}
